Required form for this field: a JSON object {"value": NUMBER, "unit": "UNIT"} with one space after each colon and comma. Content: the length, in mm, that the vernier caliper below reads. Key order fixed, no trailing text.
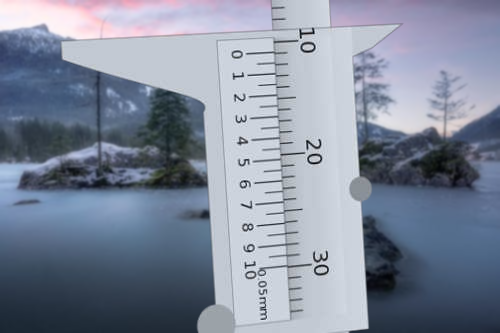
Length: {"value": 10.9, "unit": "mm"}
